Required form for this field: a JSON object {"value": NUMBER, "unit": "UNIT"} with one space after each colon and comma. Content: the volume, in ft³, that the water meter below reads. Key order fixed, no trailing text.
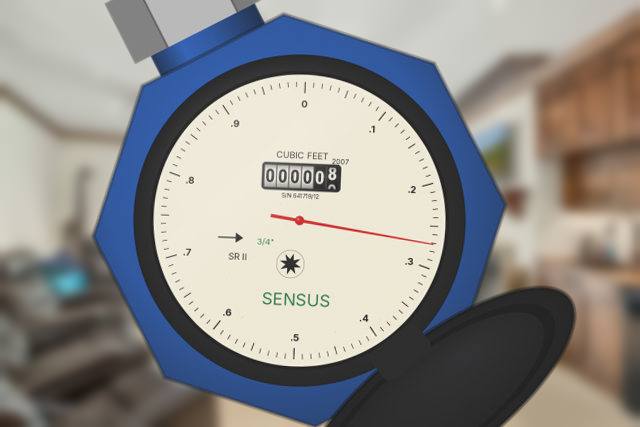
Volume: {"value": 8.27, "unit": "ft³"}
